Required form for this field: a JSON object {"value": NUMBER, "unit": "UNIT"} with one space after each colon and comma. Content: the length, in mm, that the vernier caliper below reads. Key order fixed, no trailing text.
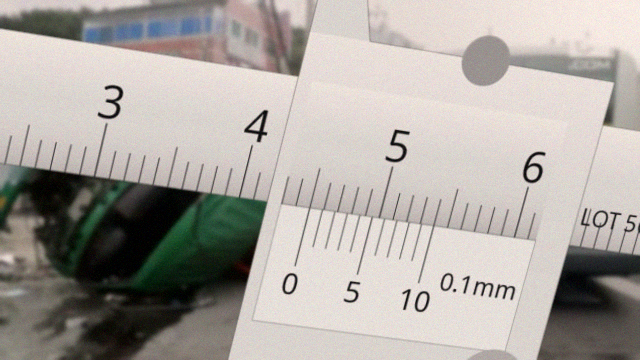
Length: {"value": 45.0, "unit": "mm"}
